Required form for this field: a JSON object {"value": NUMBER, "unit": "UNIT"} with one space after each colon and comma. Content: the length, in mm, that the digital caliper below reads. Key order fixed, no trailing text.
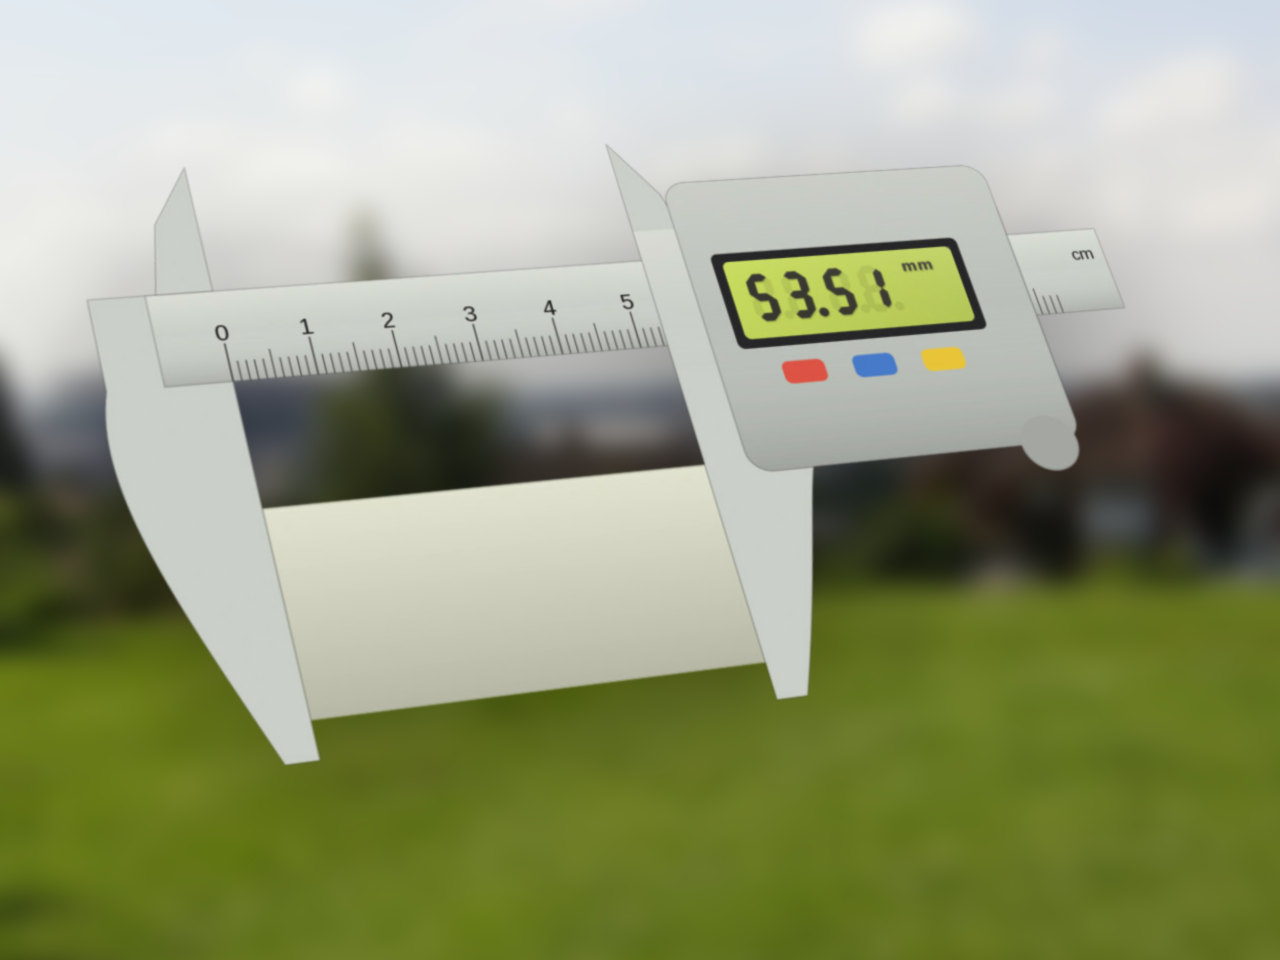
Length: {"value": 53.51, "unit": "mm"}
